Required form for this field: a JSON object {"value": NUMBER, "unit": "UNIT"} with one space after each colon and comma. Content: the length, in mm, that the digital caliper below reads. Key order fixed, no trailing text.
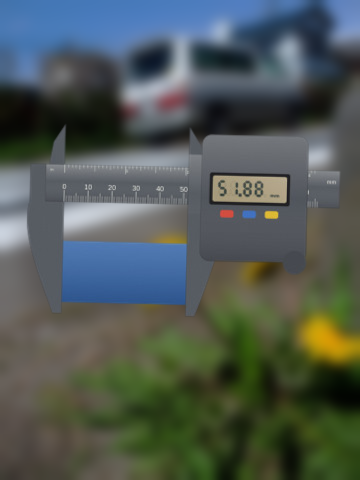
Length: {"value": 51.88, "unit": "mm"}
